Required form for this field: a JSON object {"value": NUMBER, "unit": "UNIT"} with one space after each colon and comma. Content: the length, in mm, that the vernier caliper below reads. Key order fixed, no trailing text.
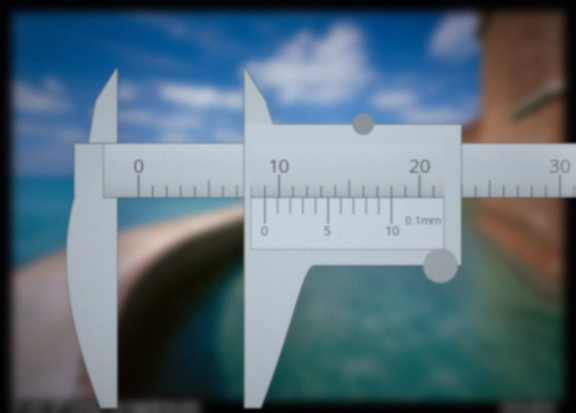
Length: {"value": 9.0, "unit": "mm"}
